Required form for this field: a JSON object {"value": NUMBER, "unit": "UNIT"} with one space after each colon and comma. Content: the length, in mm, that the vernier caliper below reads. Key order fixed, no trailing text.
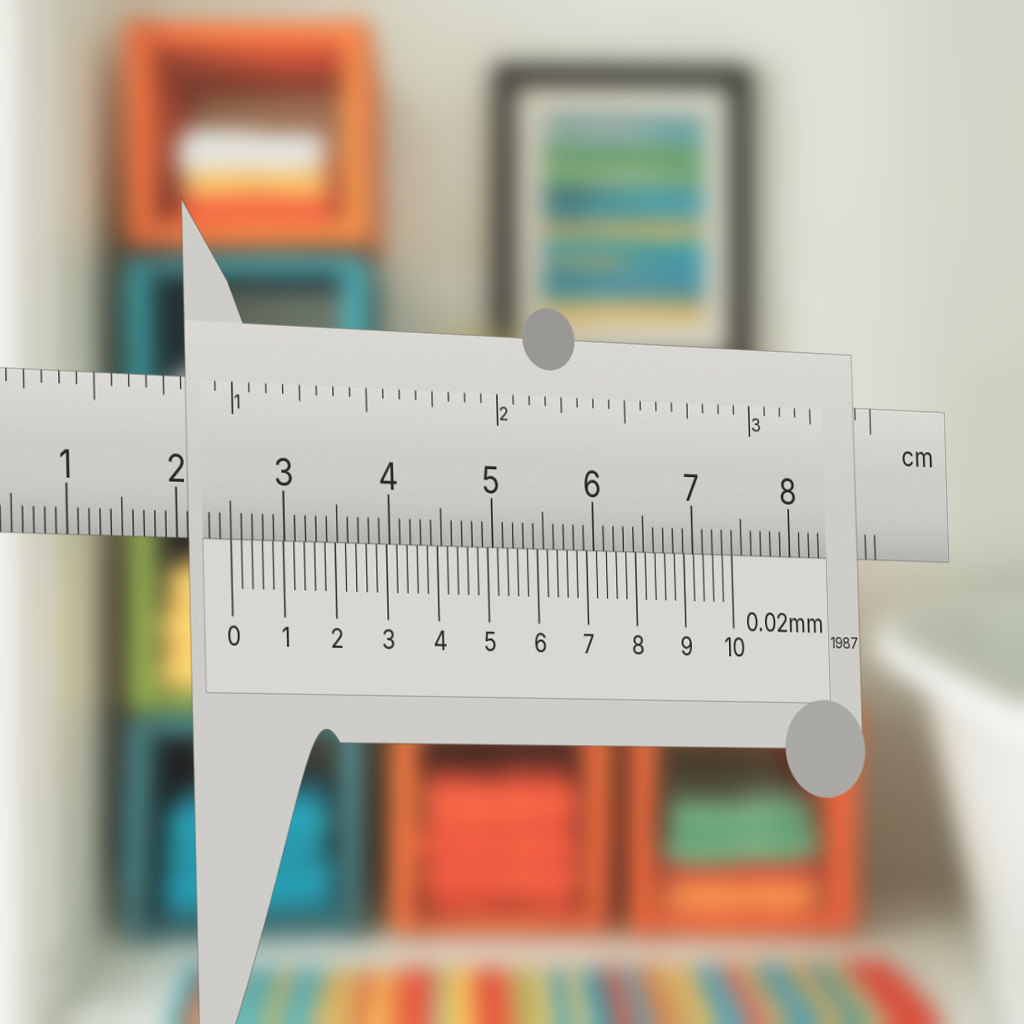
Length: {"value": 25.0, "unit": "mm"}
